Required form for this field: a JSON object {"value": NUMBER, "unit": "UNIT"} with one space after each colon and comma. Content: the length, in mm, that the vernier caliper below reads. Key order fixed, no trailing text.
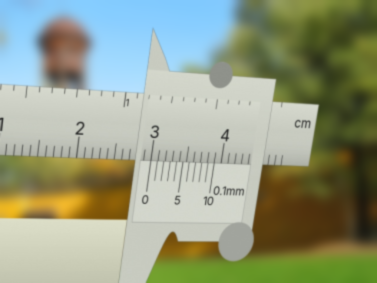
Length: {"value": 30.0, "unit": "mm"}
